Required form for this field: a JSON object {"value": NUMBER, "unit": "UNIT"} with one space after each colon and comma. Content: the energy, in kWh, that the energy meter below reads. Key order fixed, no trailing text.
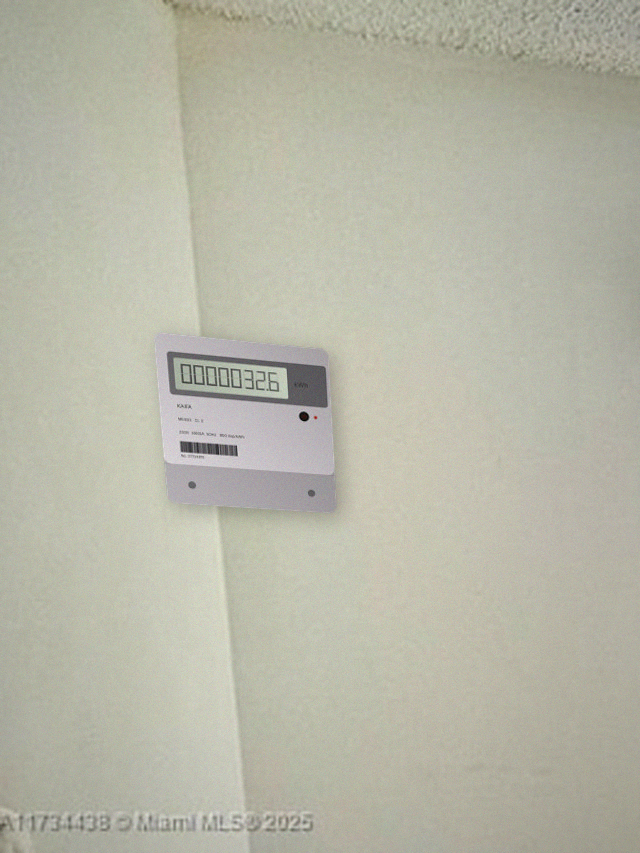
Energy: {"value": 32.6, "unit": "kWh"}
